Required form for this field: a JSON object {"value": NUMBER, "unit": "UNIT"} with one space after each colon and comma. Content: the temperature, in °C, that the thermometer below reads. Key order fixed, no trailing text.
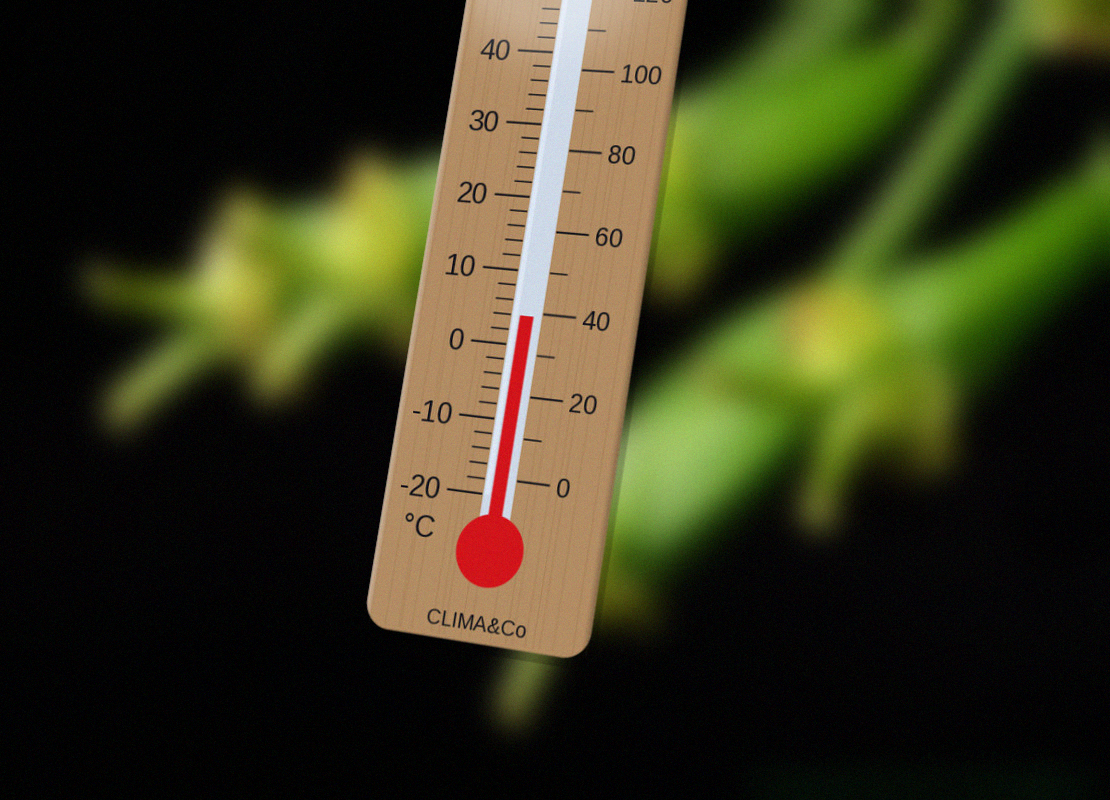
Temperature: {"value": 4, "unit": "°C"}
